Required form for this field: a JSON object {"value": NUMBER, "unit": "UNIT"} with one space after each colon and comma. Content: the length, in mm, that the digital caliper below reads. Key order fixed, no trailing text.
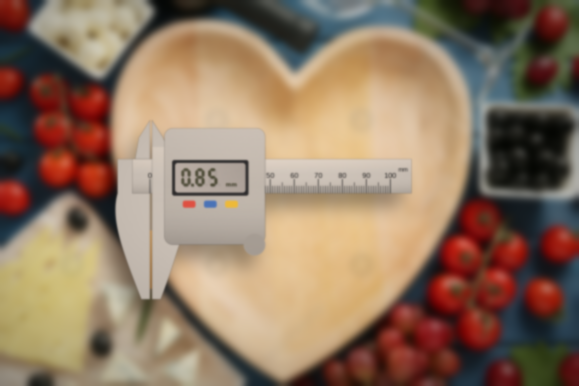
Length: {"value": 0.85, "unit": "mm"}
